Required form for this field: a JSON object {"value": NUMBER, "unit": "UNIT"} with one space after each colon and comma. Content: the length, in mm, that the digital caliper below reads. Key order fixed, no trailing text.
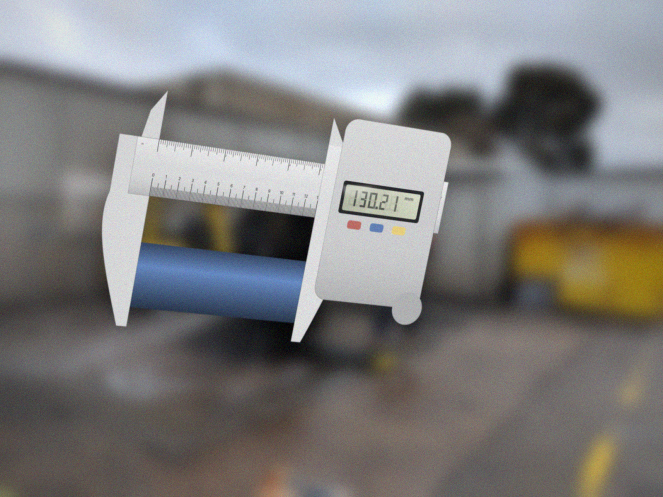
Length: {"value": 130.21, "unit": "mm"}
